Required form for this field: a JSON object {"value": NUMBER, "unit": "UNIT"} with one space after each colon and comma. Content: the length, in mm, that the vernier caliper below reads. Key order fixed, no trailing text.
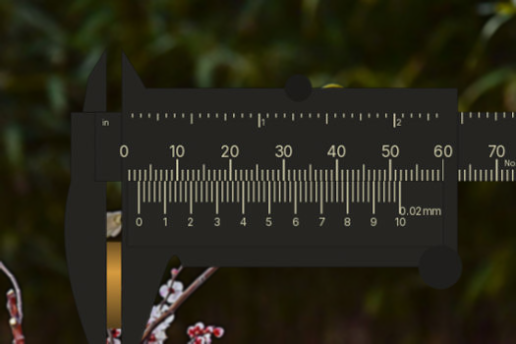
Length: {"value": 2.8, "unit": "mm"}
